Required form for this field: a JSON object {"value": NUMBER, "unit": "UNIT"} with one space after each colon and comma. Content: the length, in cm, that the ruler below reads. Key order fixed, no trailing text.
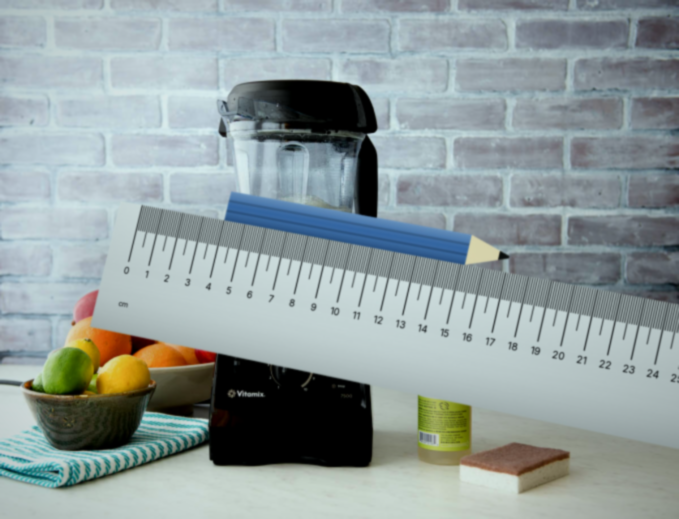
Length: {"value": 13, "unit": "cm"}
